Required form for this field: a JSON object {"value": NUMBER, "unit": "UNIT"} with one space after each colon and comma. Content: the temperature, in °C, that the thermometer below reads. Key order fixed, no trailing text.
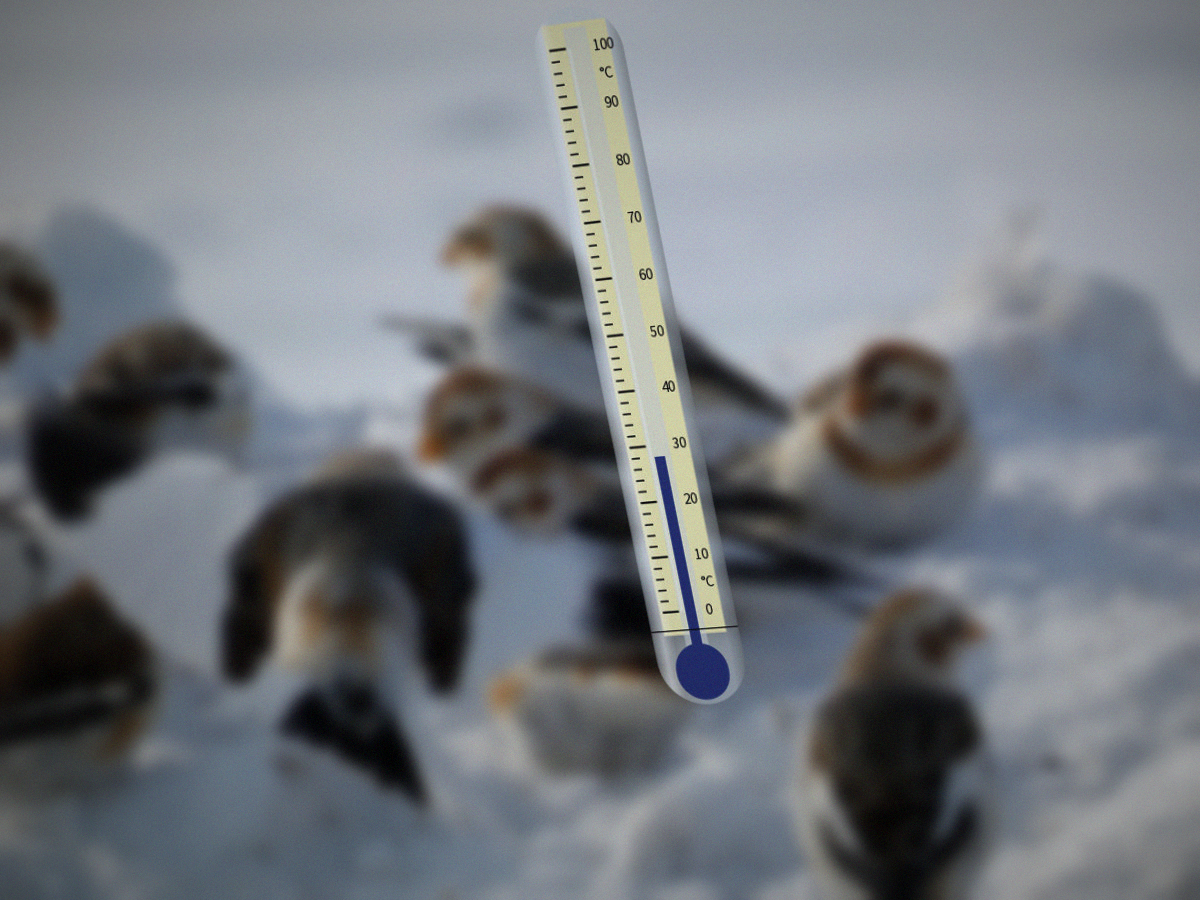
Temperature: {"value": 28, "unit": "°C"}
